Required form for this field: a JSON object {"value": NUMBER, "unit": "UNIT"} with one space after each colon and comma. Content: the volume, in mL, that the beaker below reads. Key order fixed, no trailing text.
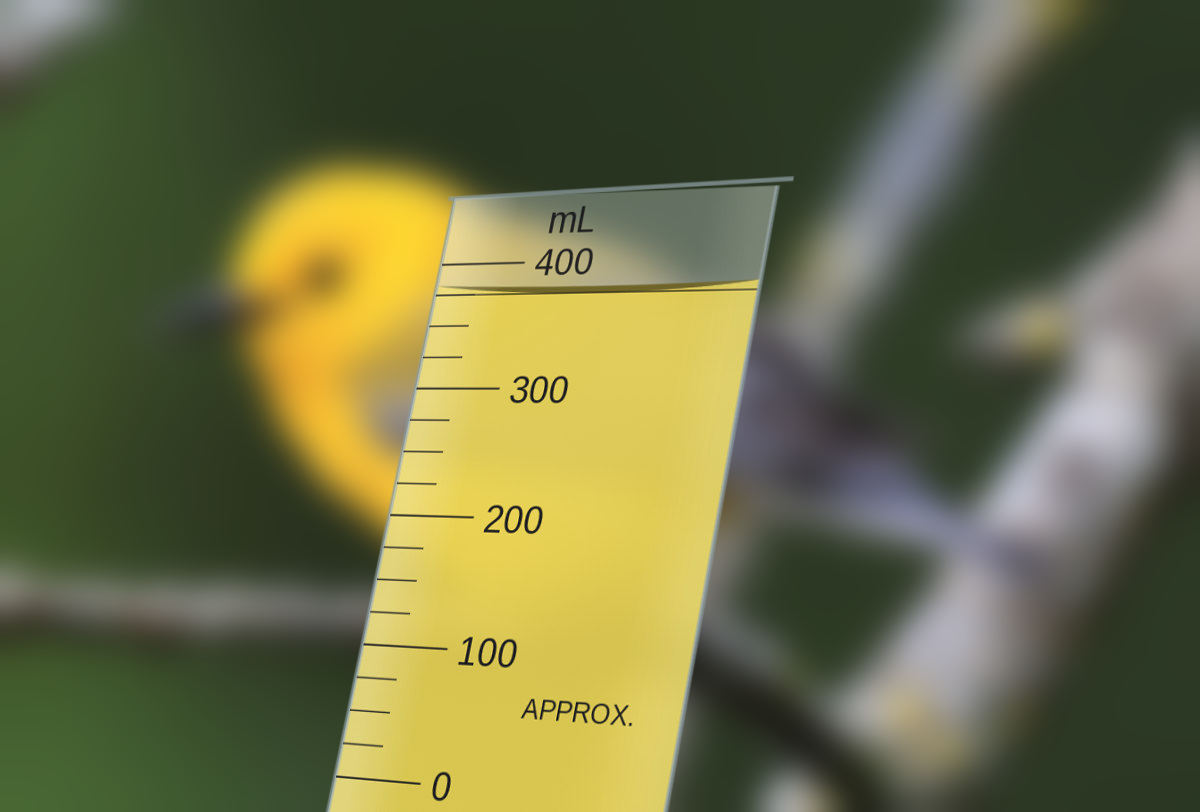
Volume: {"value": 375, "unit": "mL"}
